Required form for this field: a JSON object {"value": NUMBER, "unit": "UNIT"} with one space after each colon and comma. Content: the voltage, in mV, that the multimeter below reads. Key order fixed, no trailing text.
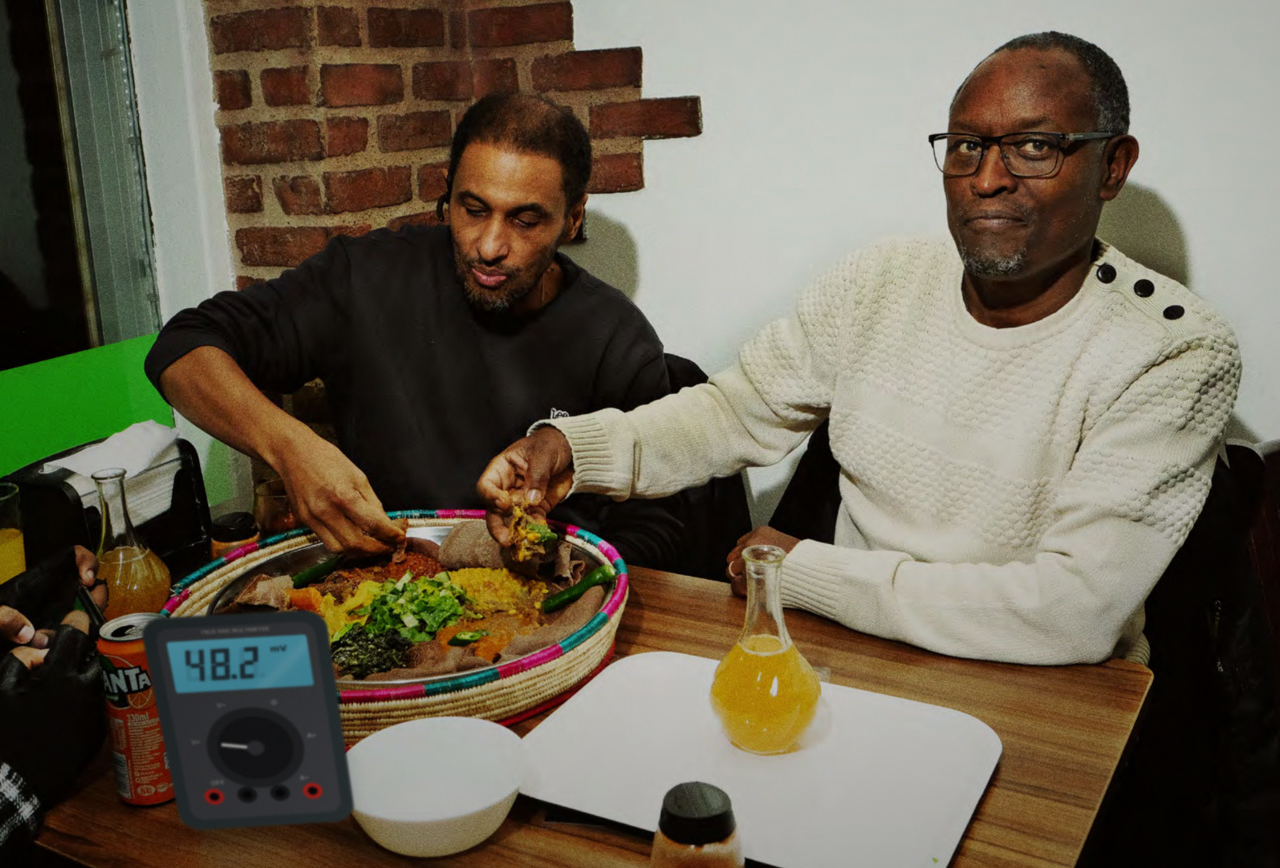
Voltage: {"value": 48.2, "unit": "mV"}
